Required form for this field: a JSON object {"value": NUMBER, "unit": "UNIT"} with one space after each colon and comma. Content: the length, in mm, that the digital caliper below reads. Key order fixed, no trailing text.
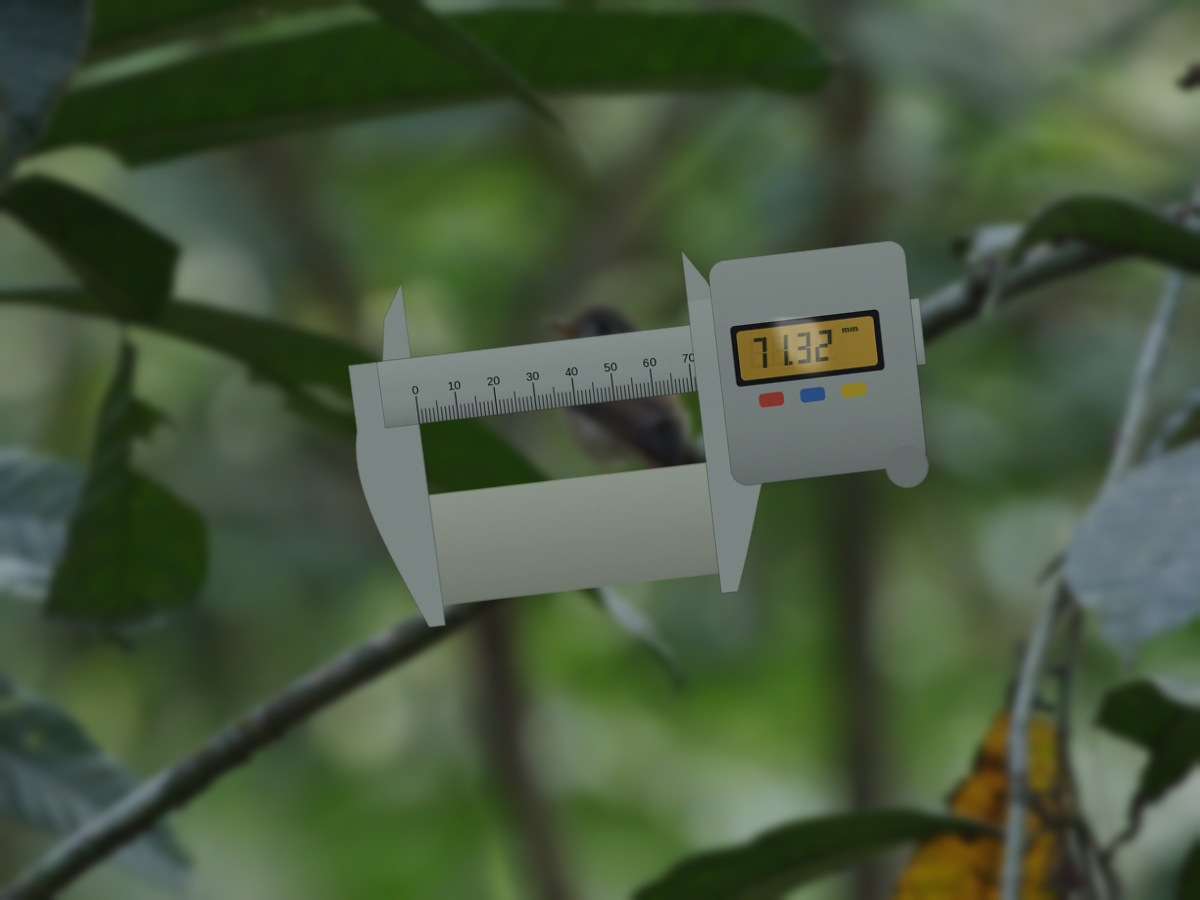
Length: {"value": 71.32, "unit": "mm"}
